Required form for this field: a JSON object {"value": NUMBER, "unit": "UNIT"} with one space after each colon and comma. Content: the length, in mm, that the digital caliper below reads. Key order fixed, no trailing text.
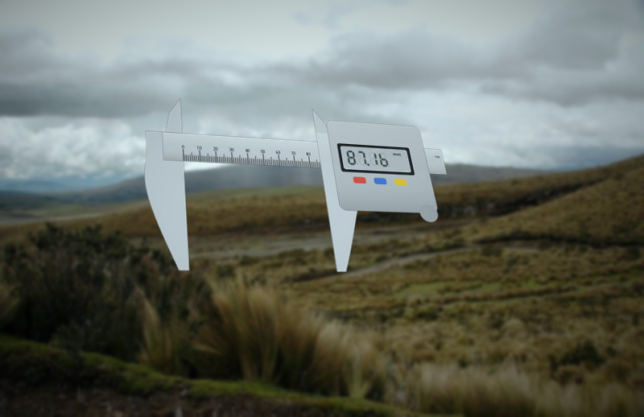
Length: {"value": 87.16, "unit": "mm"}
